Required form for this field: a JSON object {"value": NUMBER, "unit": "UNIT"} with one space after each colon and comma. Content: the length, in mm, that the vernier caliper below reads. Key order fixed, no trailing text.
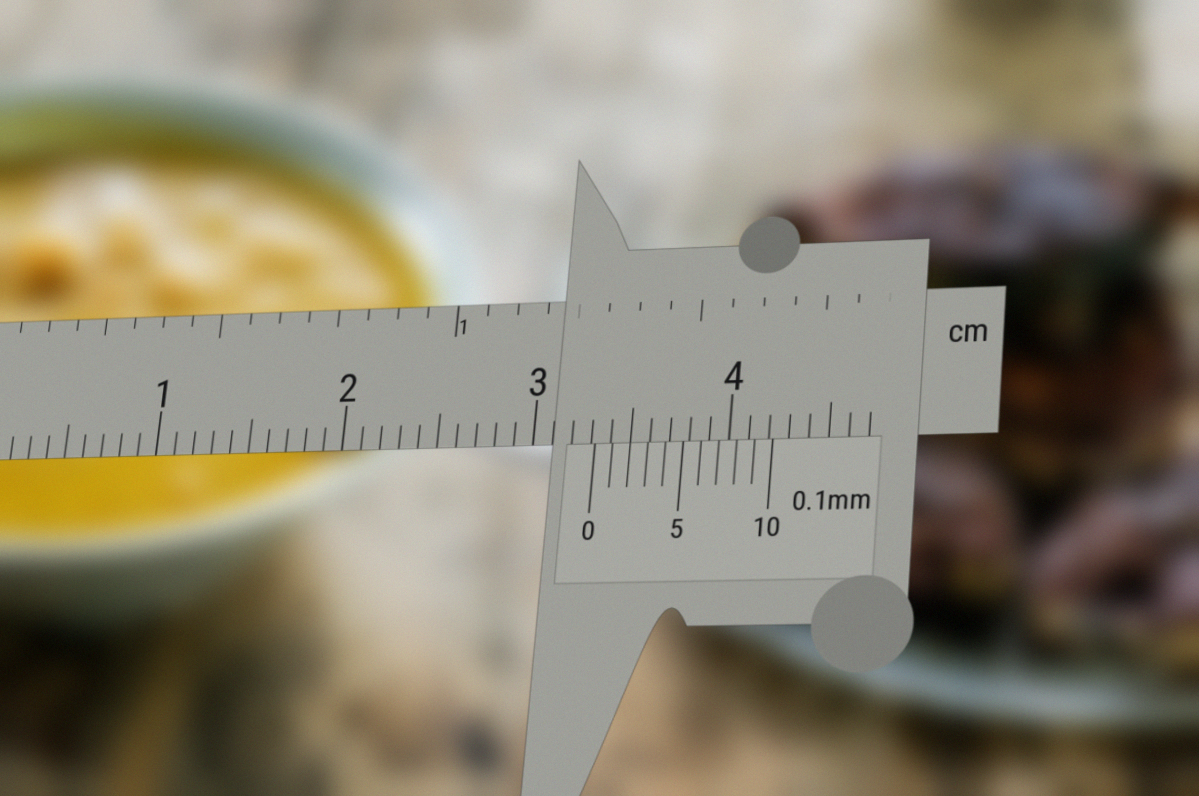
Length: {"value": 33.2, "unit": "mm"}
